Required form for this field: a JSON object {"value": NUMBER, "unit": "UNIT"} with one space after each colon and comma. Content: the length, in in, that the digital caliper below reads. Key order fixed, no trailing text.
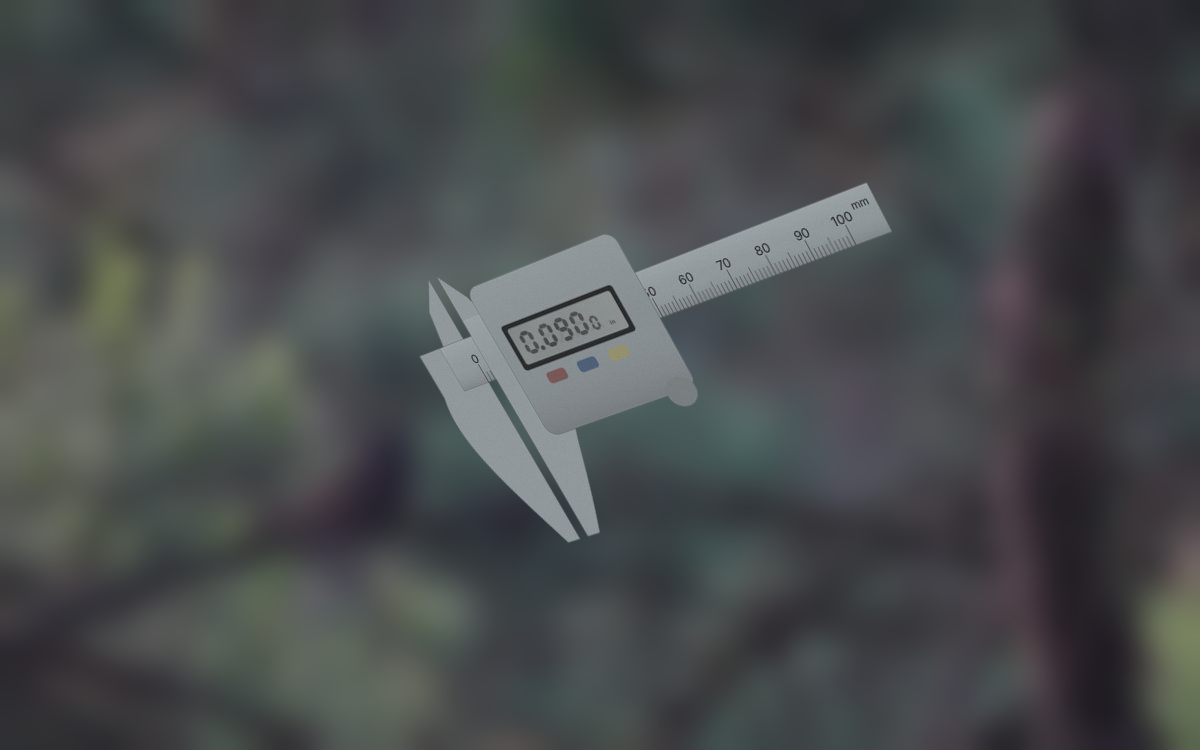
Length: {"value": 0.0900, "unit": "in"}
